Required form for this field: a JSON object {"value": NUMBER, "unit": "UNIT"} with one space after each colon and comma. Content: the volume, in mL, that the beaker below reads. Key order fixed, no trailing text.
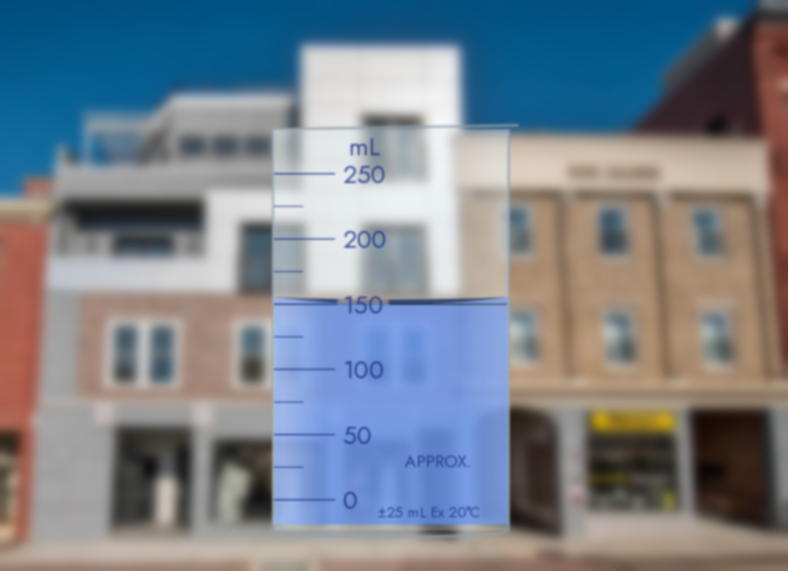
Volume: {"value": 150, "unit": "mL"}
